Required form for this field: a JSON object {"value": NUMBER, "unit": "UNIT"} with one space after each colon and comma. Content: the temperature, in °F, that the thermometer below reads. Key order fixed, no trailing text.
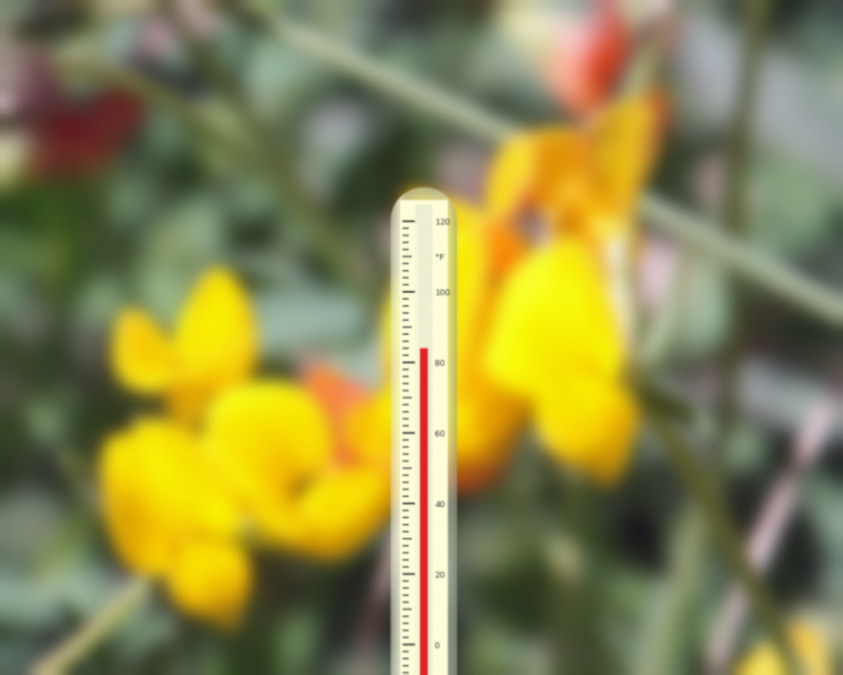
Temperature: {"value": 84, "unit": "°F"}
